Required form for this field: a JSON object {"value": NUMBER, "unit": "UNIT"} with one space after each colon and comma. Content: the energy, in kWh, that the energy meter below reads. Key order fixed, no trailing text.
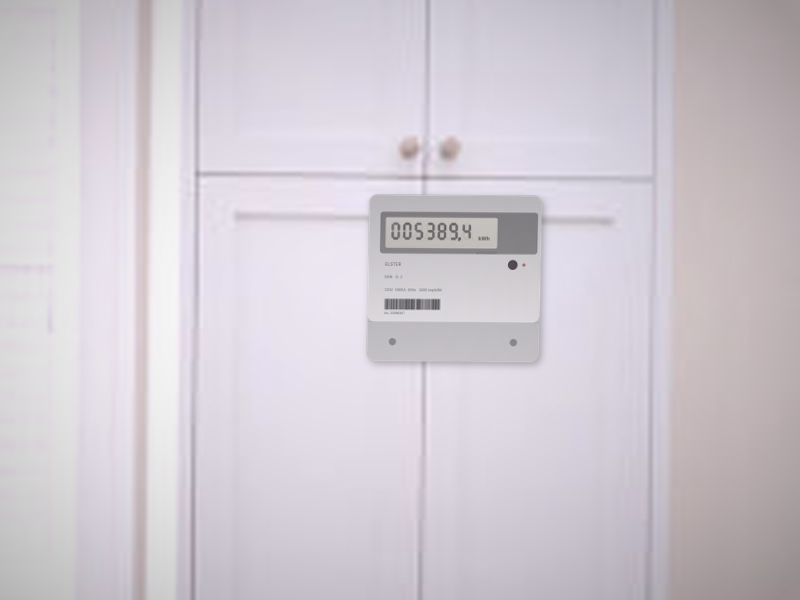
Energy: {"value": 5389.4, "unit": "kWh"}
